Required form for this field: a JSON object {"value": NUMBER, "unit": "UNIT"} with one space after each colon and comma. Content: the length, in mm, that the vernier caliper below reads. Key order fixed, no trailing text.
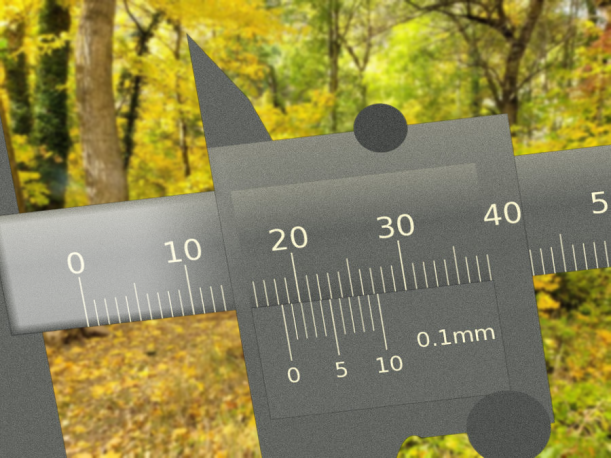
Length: {"value": 18.3, "unit": "mm"}
